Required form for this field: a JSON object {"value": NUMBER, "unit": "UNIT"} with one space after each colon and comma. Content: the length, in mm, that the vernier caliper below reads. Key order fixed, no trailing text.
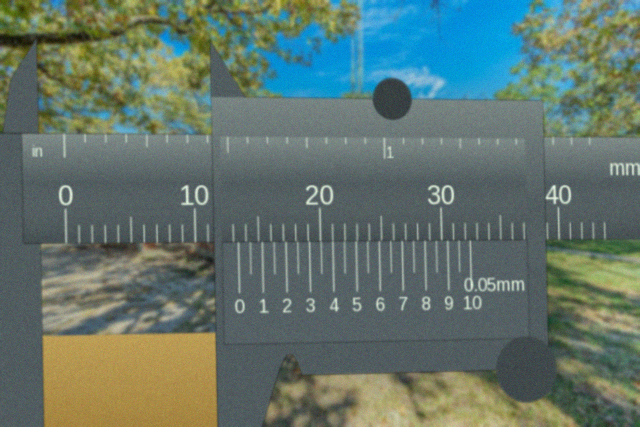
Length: {"value": 13.4, "unit": "mm"}
